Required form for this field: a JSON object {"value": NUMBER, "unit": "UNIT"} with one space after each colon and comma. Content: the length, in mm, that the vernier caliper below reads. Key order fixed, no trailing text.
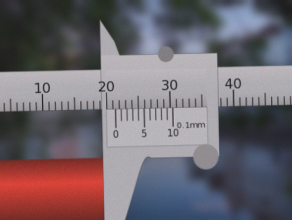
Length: {"value": 21.4, "unit": "mm"}
